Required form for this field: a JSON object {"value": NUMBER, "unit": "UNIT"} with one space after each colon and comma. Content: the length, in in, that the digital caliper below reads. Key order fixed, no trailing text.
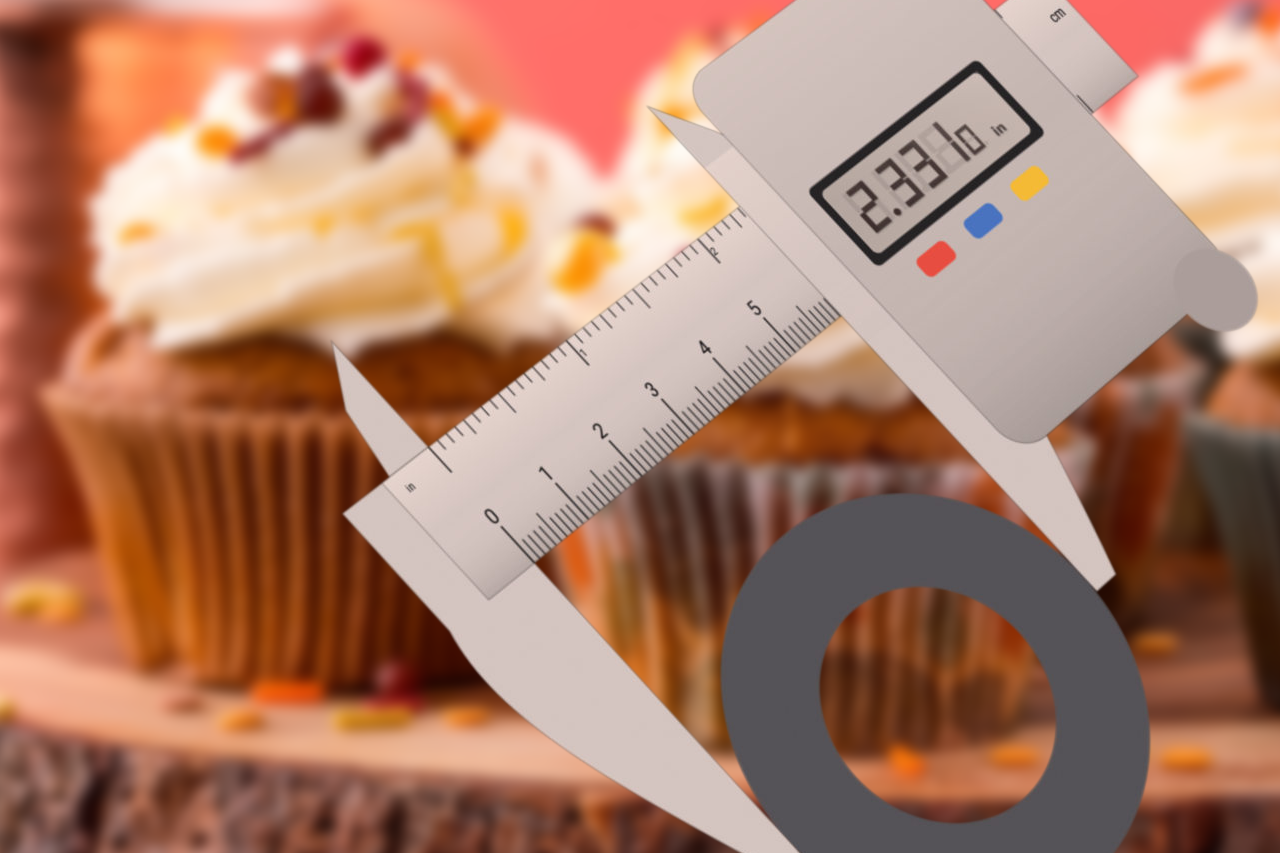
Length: {"value": 2.3310, "unit": "in"}
